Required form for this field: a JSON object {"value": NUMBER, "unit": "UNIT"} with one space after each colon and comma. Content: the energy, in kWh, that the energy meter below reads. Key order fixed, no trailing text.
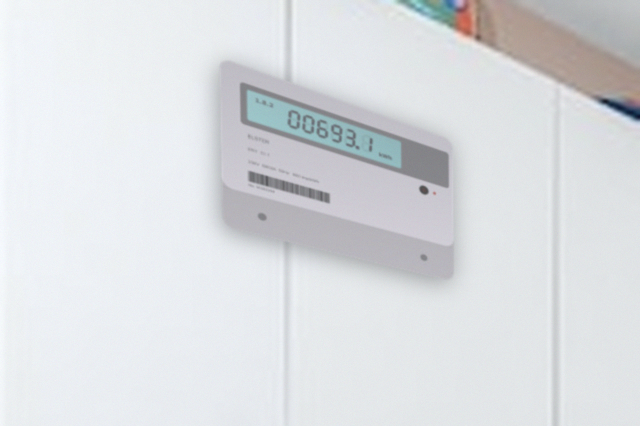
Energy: {"value": 693.1, "unit": "kWh"}
